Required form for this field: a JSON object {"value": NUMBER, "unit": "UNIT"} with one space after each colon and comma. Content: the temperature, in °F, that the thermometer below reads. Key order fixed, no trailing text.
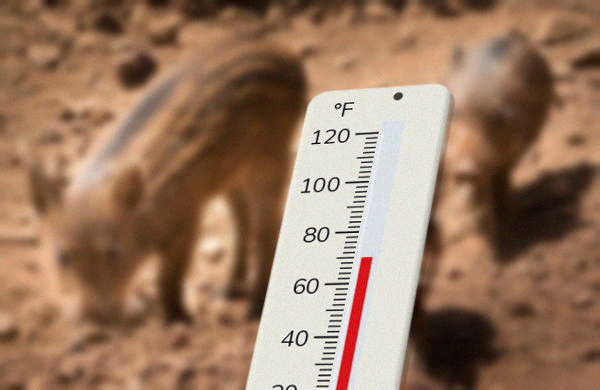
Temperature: {"value": 70, "unit": "°F"}
